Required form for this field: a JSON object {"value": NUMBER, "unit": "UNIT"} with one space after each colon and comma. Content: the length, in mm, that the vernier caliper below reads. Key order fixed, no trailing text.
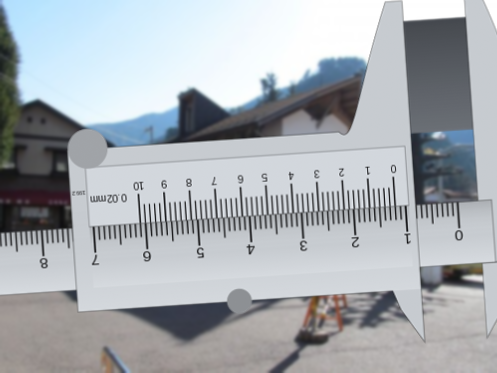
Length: {"value": 12.0, "unit": "mm"}
